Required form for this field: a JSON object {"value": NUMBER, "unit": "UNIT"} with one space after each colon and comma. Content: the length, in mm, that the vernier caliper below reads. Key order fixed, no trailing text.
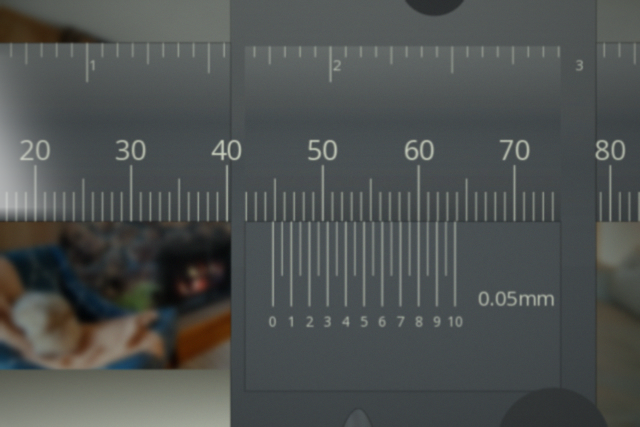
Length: {"value": 44.8, "unit": "mm"}
